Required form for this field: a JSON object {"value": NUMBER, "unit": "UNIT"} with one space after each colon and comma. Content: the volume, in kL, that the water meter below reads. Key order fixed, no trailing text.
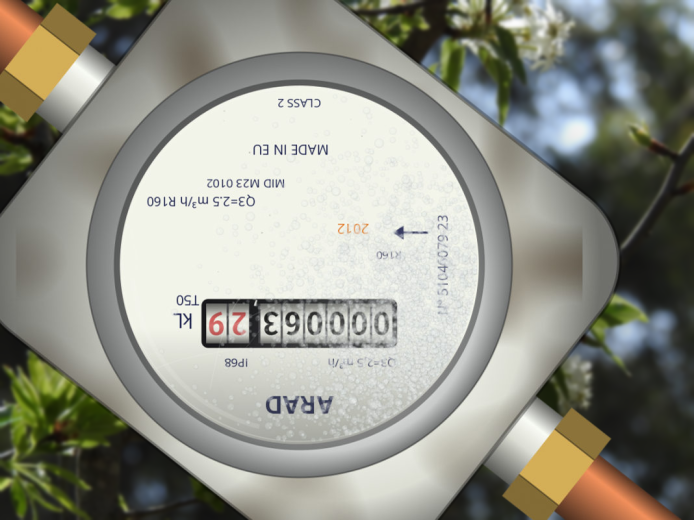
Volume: {"value": 63.29, "unit": "kL"}
